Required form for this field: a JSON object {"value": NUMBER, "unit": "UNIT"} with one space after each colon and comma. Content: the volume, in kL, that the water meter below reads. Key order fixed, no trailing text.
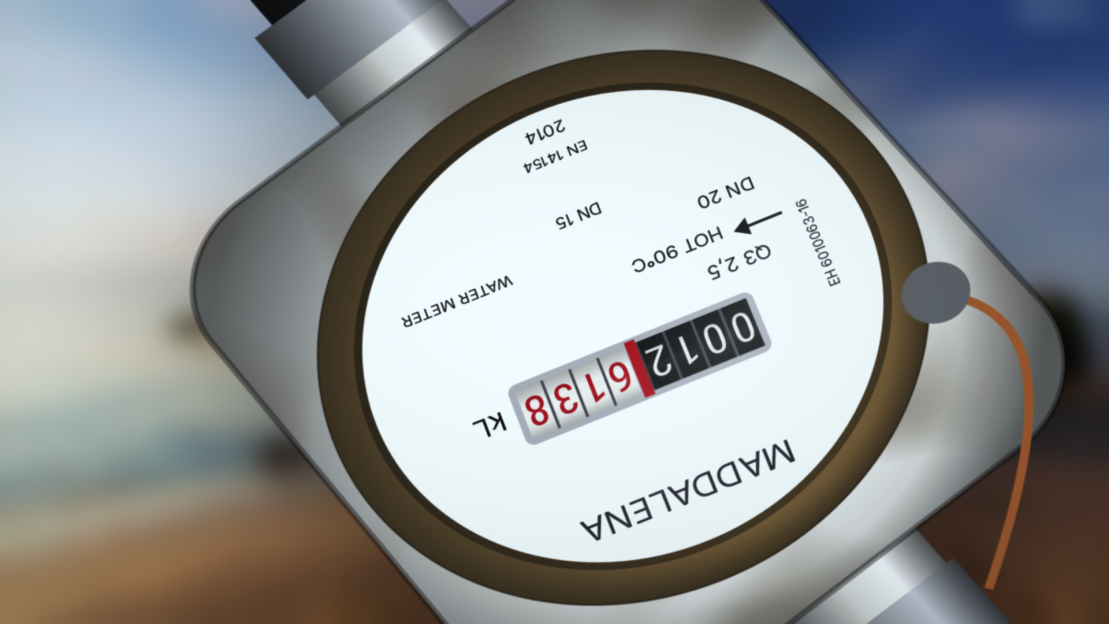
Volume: {"value": 12.6138, "unit": "kL"}
